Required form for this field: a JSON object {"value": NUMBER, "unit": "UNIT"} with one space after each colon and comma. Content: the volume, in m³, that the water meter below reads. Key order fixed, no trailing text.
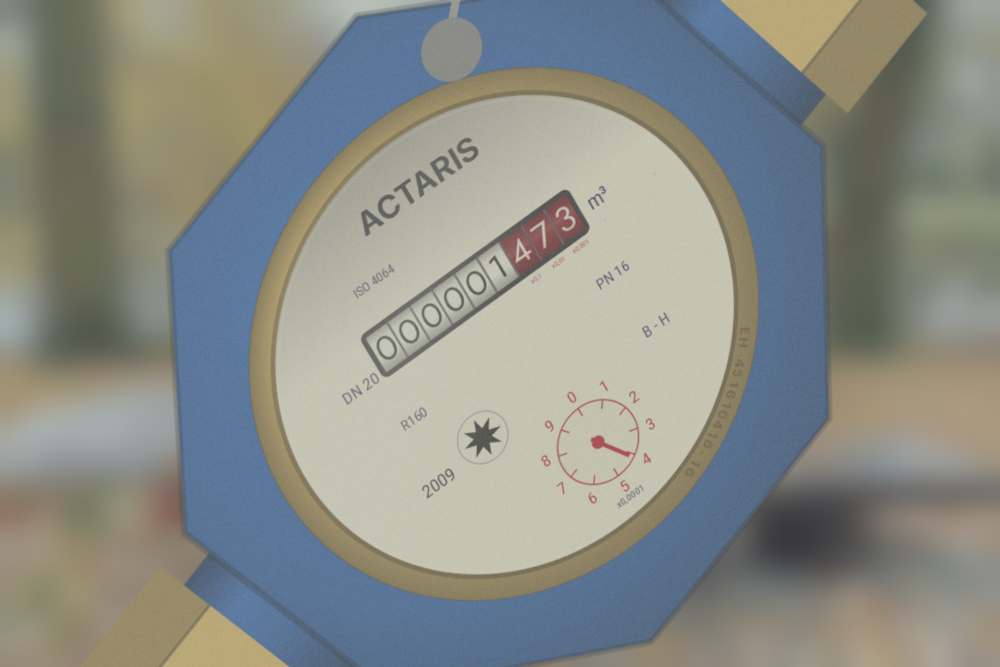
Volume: {"value": 1.4734, "unit": "m³"}
